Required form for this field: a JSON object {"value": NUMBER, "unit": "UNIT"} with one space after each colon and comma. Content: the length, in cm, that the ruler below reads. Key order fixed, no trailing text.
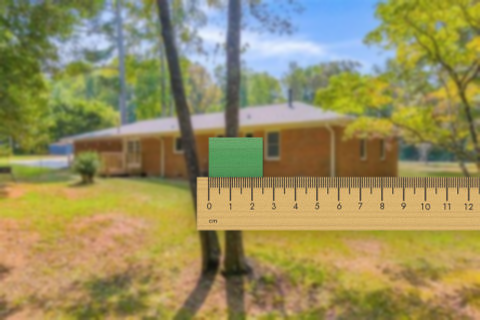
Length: {"value": 2.5, "unit": "cm"}
